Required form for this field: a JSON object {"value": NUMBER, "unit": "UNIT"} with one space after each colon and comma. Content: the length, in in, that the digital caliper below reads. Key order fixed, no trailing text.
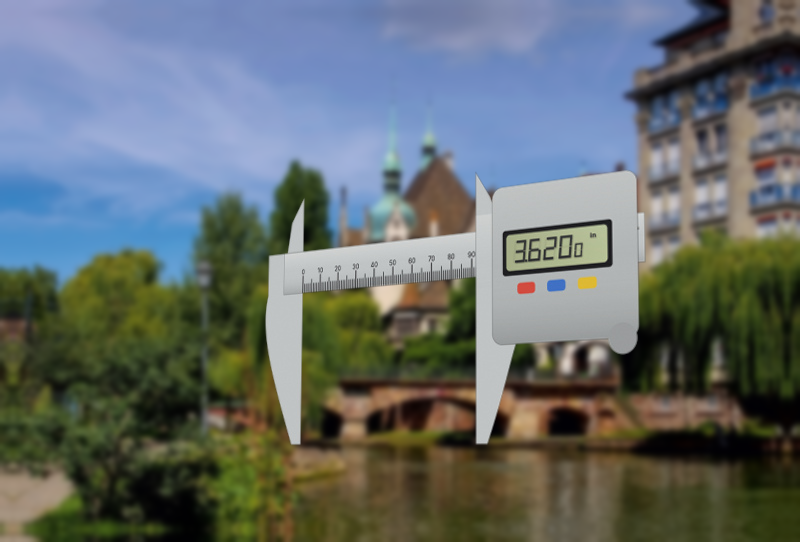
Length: {"value": 3.6200, "unit": "in"}
